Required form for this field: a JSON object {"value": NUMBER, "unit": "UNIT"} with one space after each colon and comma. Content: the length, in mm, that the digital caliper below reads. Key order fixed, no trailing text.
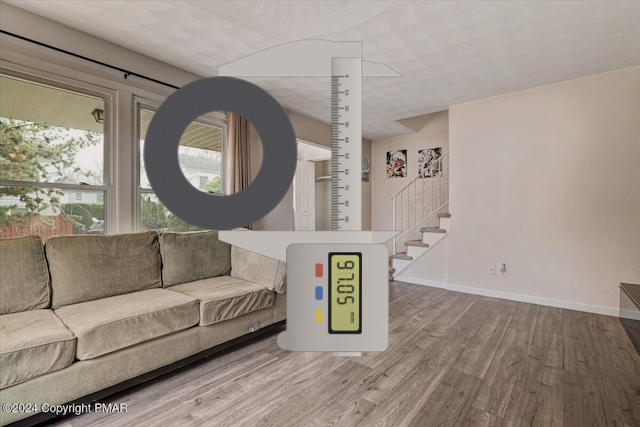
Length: {"value": 97.05, "unit": "mm"}
